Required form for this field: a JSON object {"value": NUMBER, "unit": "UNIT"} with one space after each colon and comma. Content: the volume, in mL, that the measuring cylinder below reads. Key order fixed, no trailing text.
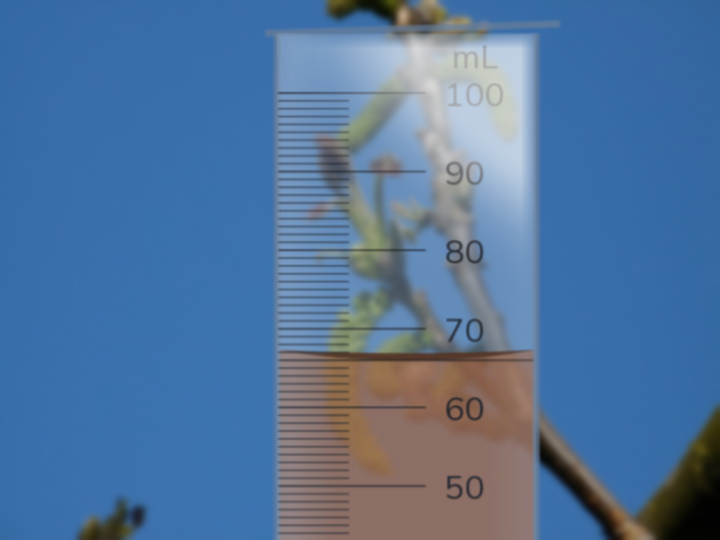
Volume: {"value": 66, "unit": "mL"}
